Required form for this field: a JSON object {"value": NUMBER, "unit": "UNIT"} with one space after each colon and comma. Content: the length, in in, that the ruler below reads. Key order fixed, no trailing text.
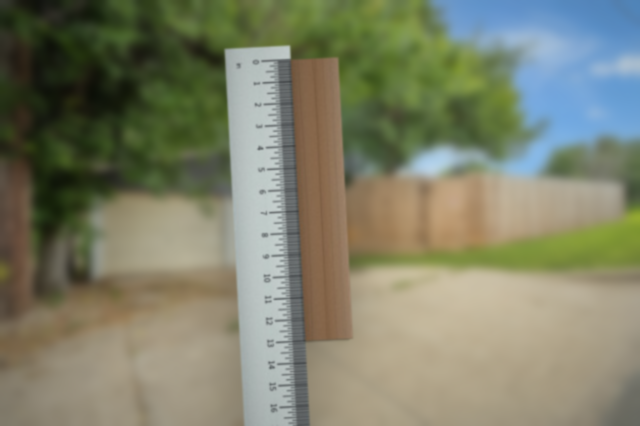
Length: {"value": 13, "unit": "in"}
